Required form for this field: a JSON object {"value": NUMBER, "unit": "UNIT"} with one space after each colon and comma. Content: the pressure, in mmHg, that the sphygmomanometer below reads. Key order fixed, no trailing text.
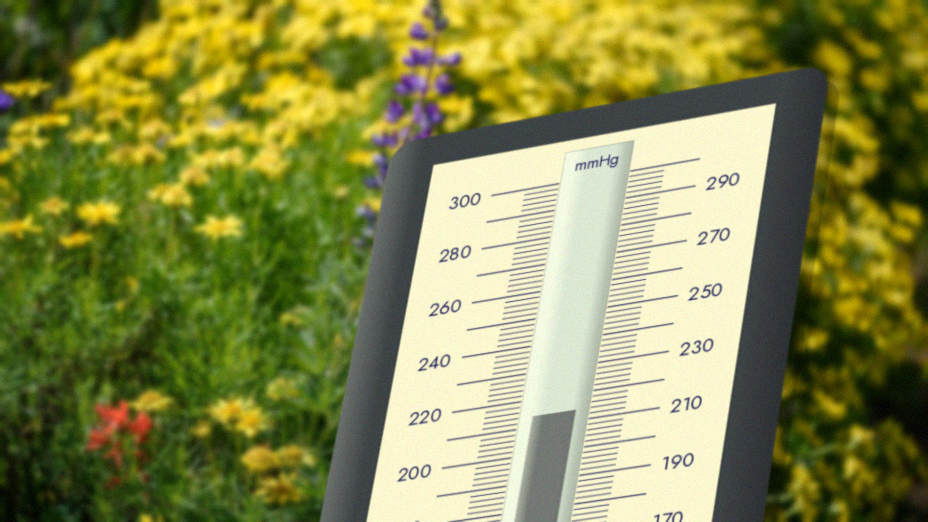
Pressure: {"value": 214, "unit": "mmHg"}
